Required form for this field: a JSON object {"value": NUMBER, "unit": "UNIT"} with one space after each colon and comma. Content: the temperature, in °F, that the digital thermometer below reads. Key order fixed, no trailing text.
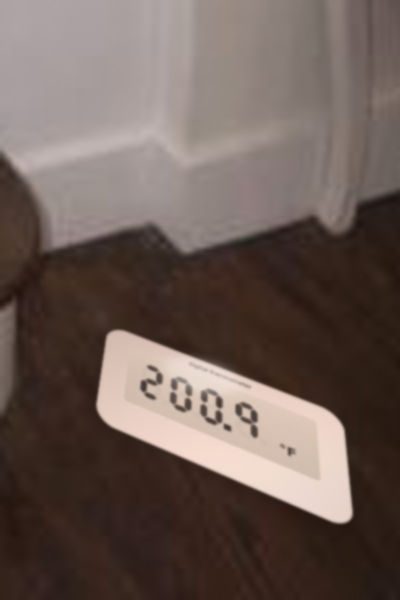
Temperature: {"value": 200.9, "unit": "°F"}
